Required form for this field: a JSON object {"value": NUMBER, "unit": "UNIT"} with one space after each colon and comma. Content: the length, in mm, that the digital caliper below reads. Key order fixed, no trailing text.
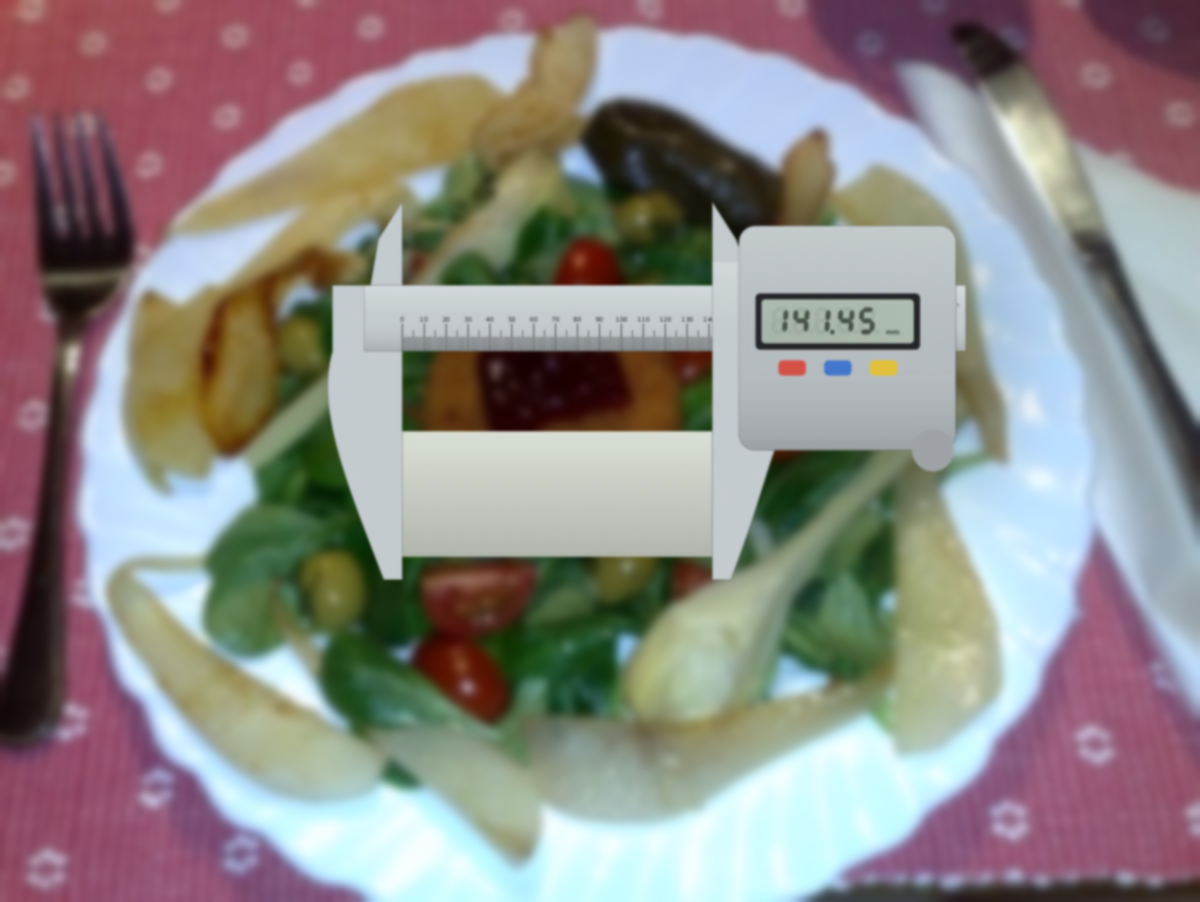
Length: {"value": 141.45, "unit": "mm"}
